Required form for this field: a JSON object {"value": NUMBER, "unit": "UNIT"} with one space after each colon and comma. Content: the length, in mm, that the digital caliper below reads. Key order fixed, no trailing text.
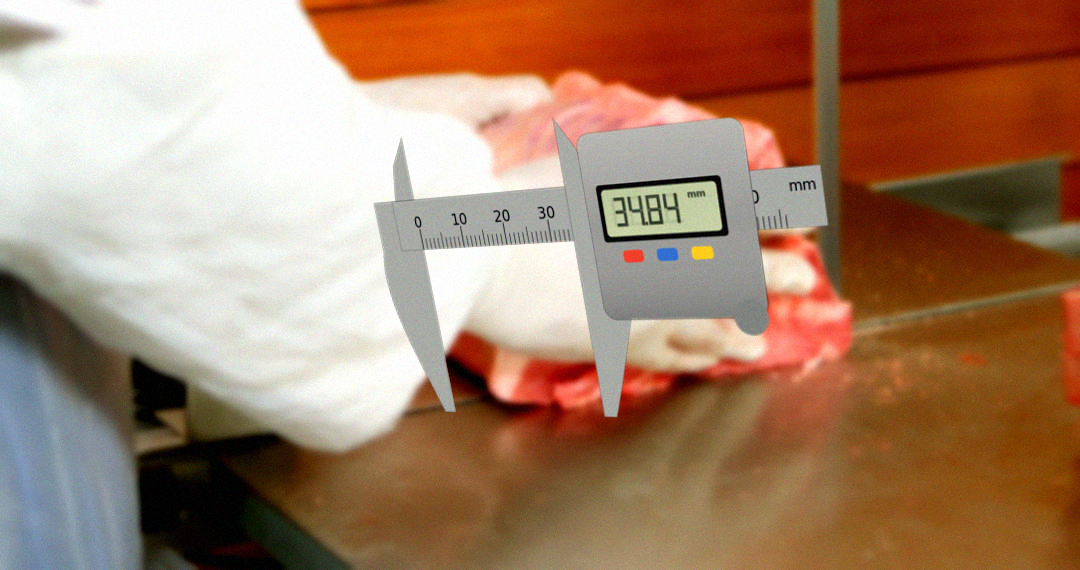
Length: {"value": 34.84, "unit": "mm"}
